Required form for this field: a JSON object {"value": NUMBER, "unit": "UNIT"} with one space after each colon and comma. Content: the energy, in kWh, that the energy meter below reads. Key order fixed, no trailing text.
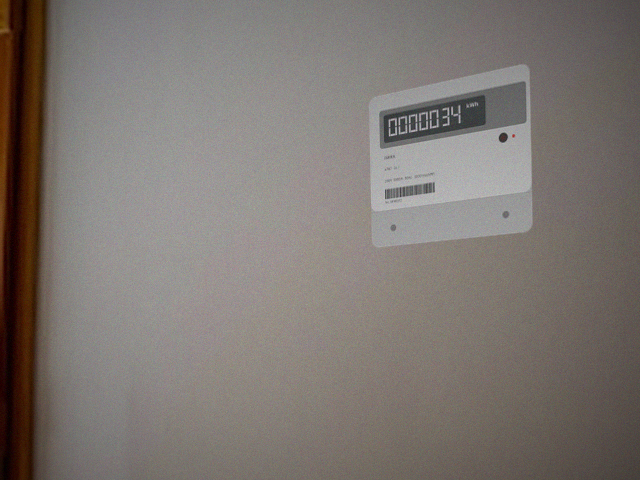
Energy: {"value": 34, "unit": "kWh"}
